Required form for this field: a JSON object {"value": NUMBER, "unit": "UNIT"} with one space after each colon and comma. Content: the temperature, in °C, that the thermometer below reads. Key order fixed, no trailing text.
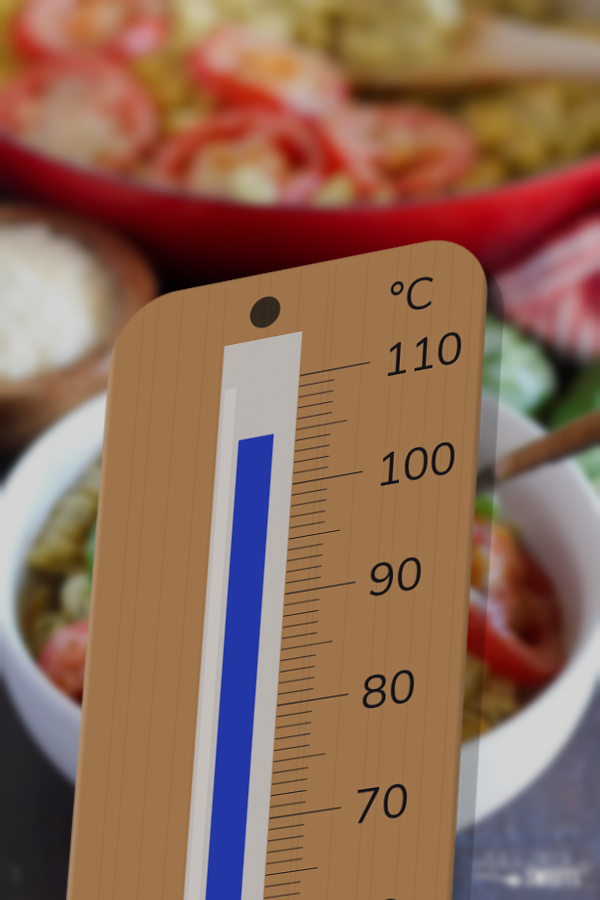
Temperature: {"value": 105, "unit": "°C"}
